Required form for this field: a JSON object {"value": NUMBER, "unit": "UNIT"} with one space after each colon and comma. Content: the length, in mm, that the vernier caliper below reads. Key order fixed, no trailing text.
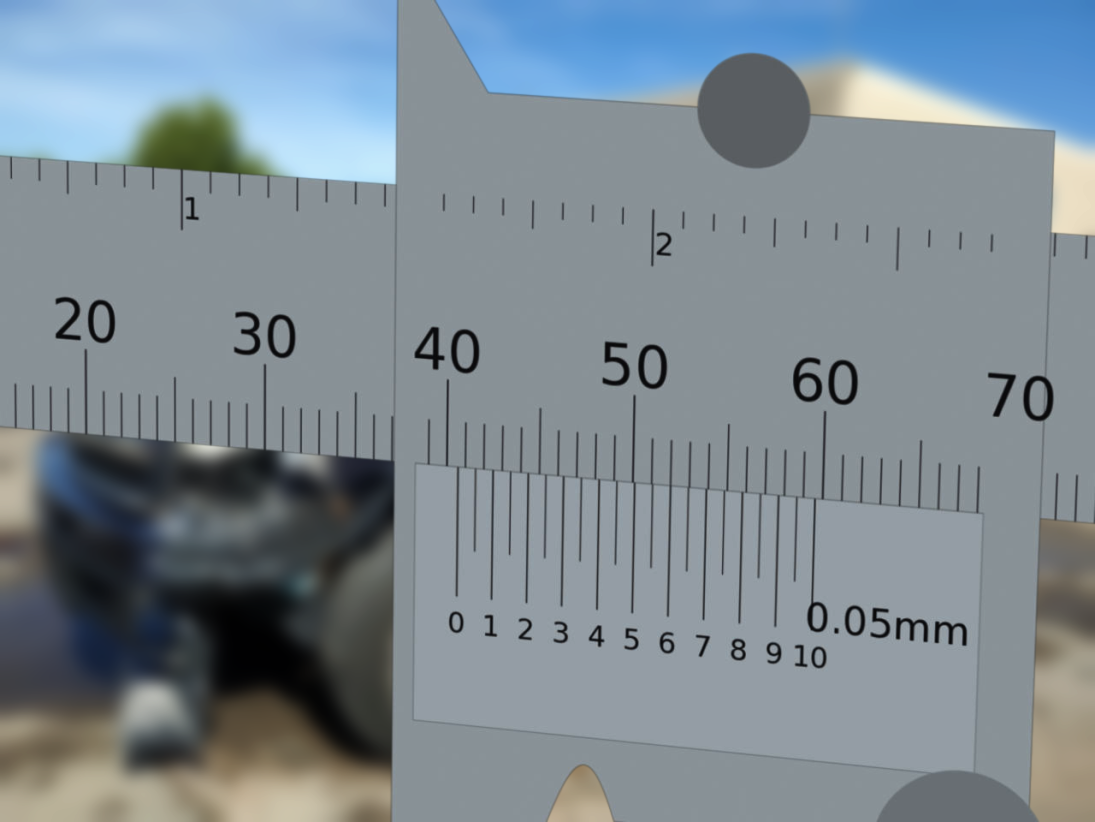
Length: {"value": 40.6, "unit": "mm"}
